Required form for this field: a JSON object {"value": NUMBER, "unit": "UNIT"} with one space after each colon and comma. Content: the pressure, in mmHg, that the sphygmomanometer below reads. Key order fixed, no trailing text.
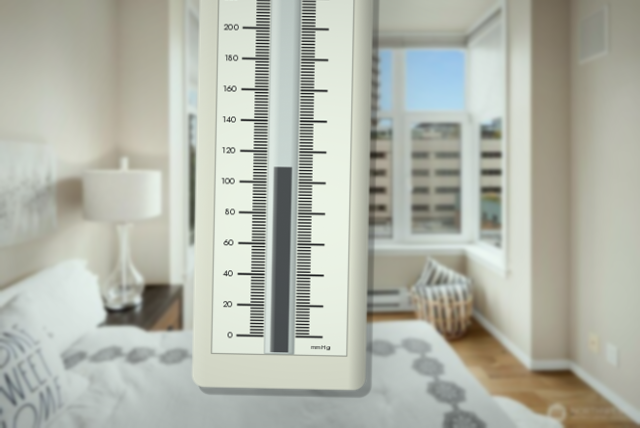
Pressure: {"value": 110, "unit": "mmHg"}
